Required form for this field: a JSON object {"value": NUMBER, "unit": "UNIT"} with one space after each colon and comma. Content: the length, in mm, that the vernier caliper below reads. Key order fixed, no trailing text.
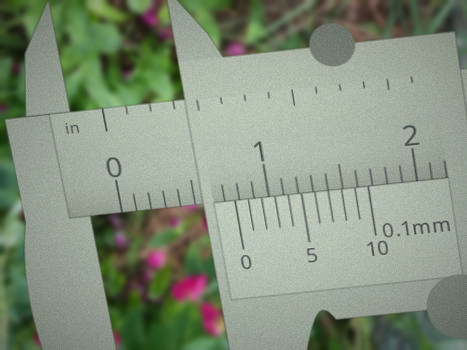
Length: {"value": 7.7, "unit": "mm"}
